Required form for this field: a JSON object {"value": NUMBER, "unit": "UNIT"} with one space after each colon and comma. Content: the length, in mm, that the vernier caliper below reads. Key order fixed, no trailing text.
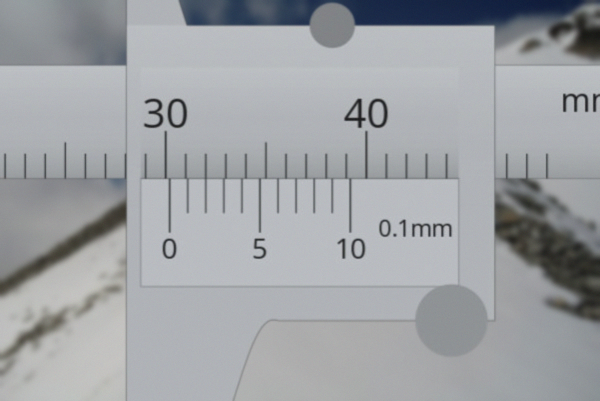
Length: {"value": 30.2, "unit": "mm"}
